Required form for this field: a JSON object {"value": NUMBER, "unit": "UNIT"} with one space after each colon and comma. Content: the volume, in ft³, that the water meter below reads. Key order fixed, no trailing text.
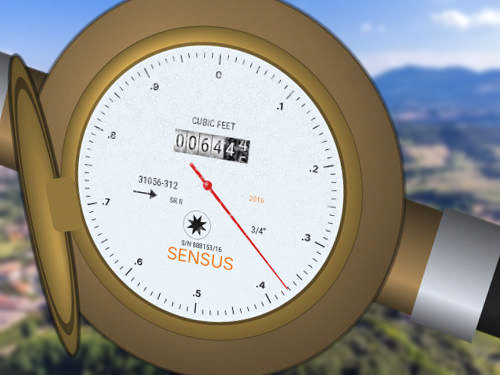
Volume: {"value": 6444.37, "unit": "ft³"}
